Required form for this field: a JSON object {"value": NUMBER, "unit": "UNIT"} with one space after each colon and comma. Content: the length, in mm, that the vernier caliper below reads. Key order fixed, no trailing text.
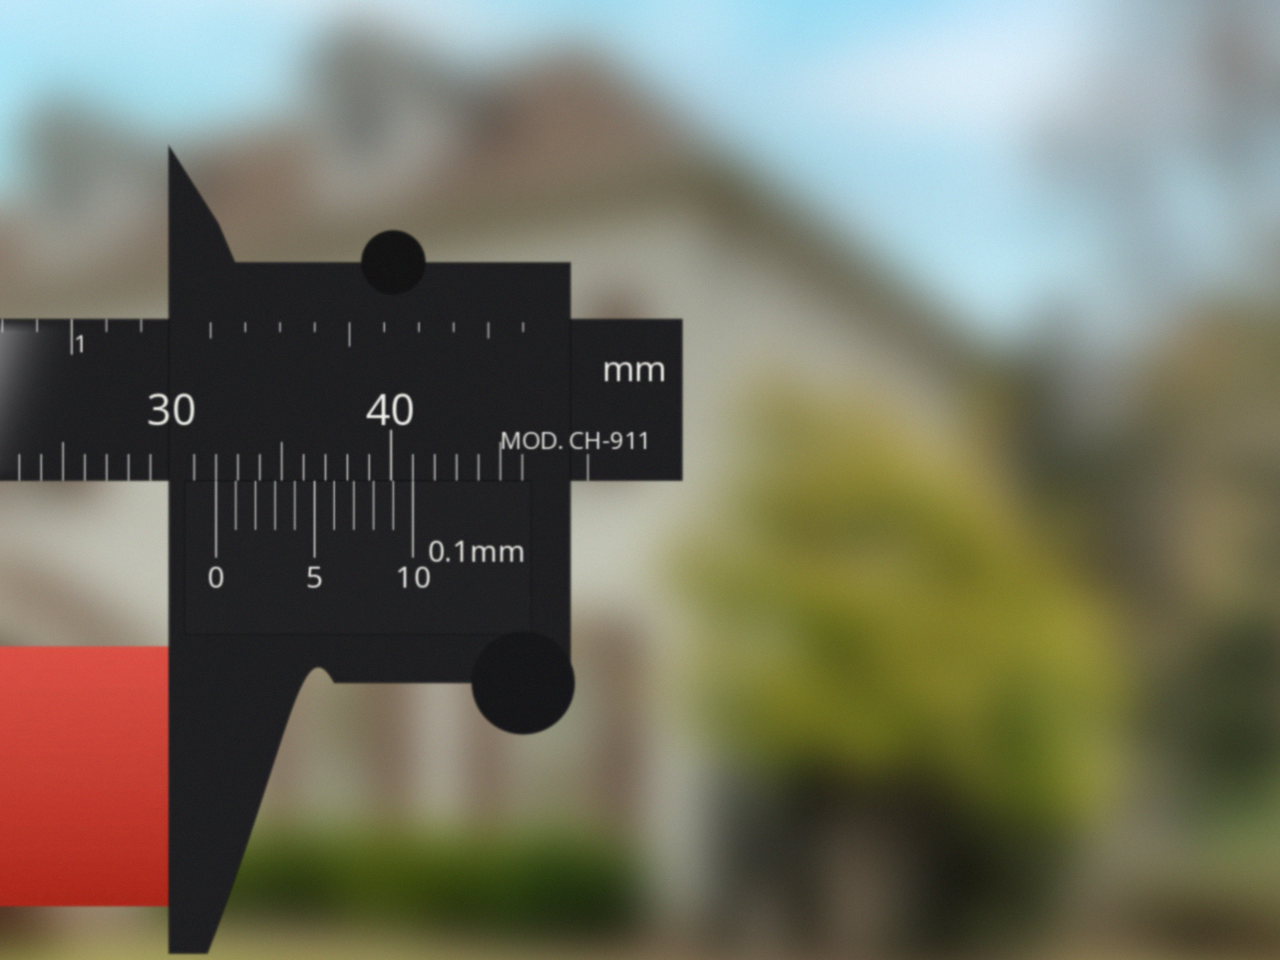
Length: {"value": 32.0, "unit": "mm"}
